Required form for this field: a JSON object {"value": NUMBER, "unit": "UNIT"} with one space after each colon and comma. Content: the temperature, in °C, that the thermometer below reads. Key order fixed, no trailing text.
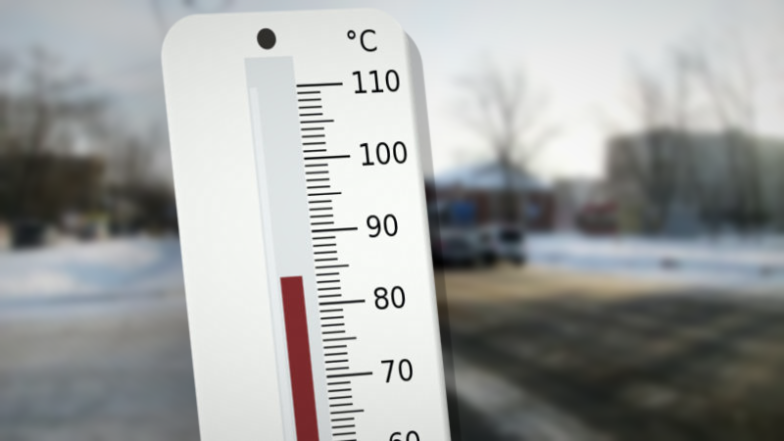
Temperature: {"value": 84, "unit": "°C"}
